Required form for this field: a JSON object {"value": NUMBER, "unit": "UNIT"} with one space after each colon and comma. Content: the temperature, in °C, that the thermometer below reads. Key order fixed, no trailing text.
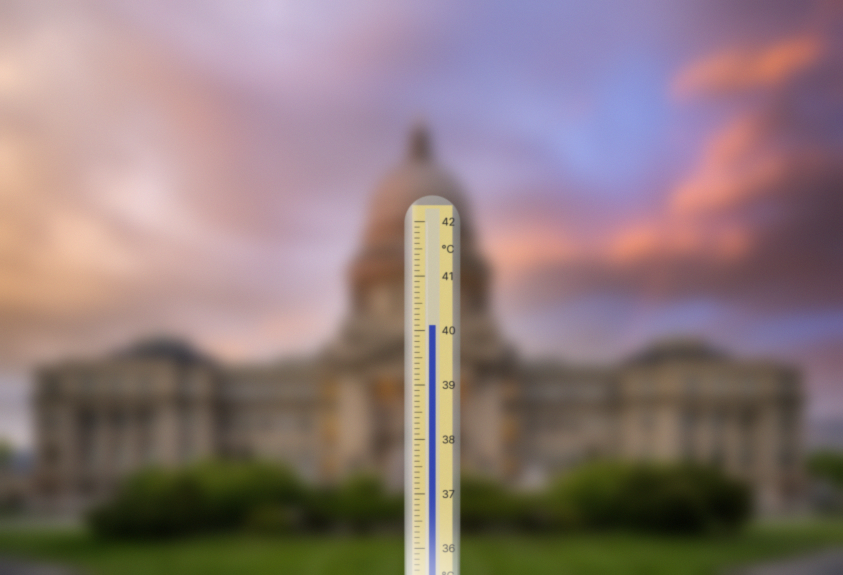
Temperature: {"value": 40.1, "unit": "°C"}
